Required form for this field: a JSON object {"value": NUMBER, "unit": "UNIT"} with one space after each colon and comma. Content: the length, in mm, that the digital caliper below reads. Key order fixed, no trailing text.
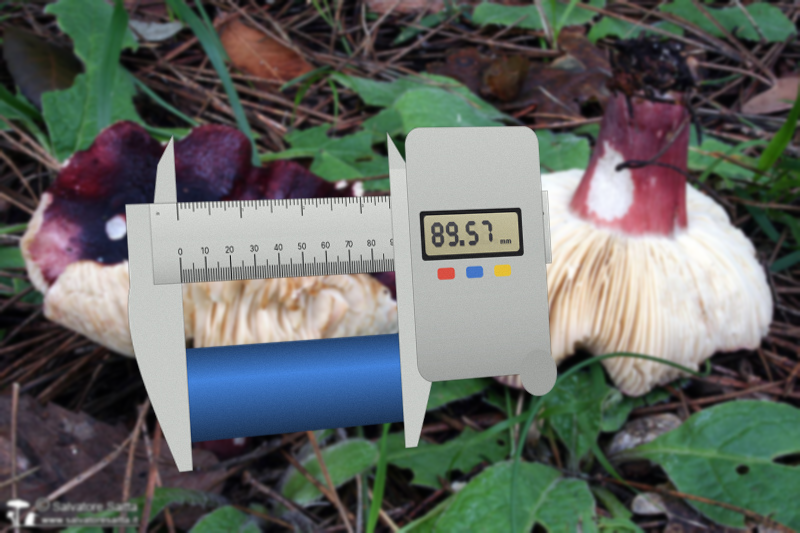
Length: {"value": 89.57, "unit": "mm"}
